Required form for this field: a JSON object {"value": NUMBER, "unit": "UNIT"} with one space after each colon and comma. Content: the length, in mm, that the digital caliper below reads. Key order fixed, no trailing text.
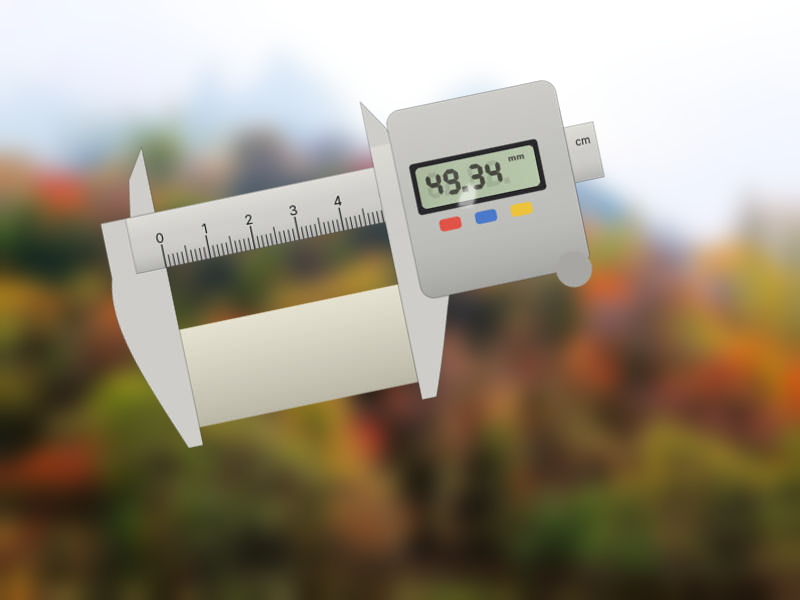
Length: {"value": 49.34, "unit": "mm"}
